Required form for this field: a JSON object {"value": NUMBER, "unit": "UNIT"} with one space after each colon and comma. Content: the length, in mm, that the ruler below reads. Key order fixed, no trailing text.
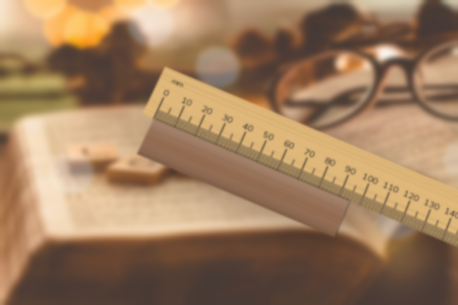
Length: {"value": 95, "unit": "mm"}
